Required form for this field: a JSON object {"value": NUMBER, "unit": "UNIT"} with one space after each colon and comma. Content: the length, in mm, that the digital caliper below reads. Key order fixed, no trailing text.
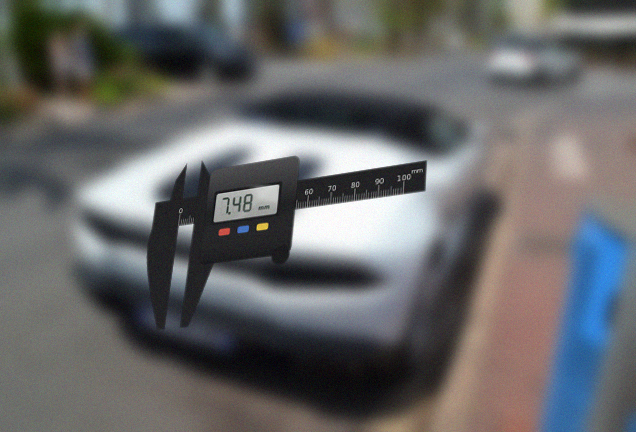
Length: {"value": 7.48, "unit": "mm"}
